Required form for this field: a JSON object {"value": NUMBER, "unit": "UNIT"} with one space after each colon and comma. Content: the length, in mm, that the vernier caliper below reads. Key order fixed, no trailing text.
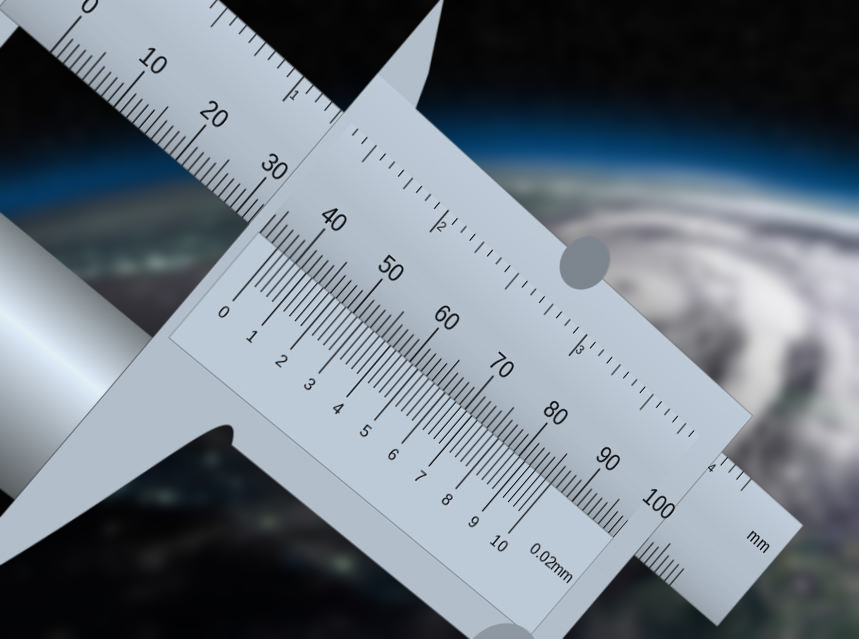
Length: {"value": 37.0, "unit": "mm"}
